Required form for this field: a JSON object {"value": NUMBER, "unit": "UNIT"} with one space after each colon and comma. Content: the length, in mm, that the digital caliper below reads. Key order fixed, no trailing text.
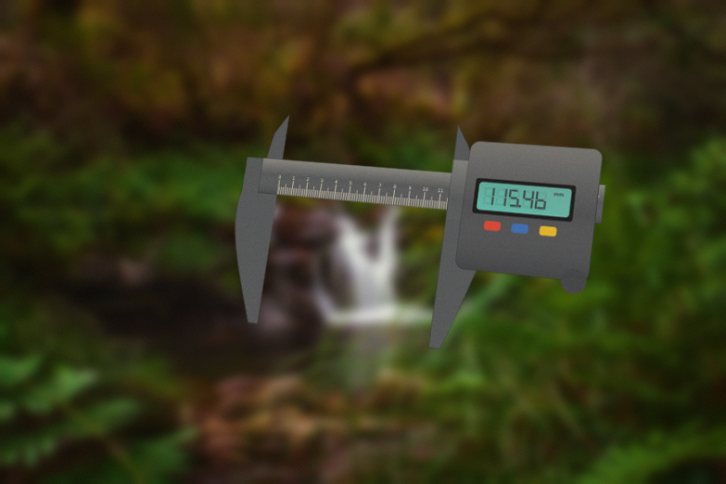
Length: {"value": 115.46, "unit": "mm"}
